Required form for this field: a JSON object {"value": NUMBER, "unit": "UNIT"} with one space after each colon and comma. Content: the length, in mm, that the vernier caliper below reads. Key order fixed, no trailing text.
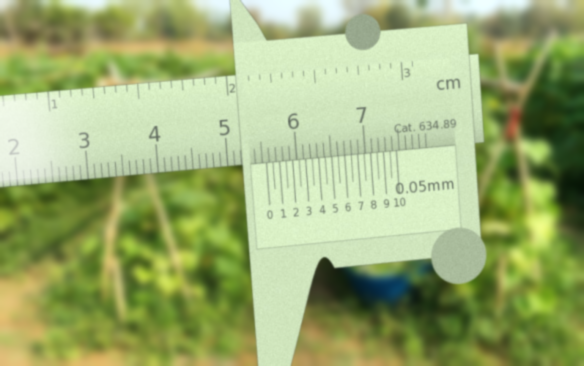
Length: {"value": 55.6, "unit": "mm"}
